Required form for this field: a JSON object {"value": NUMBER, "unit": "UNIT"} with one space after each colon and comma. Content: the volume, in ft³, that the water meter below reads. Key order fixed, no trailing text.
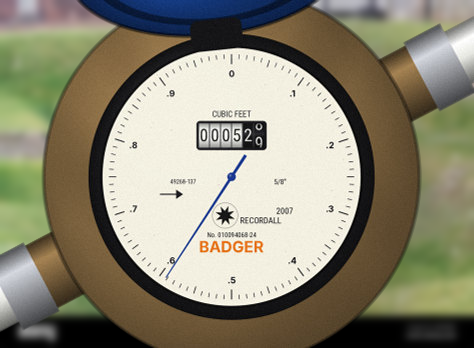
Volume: {"value": 528.59, "unit": "ft³"}
